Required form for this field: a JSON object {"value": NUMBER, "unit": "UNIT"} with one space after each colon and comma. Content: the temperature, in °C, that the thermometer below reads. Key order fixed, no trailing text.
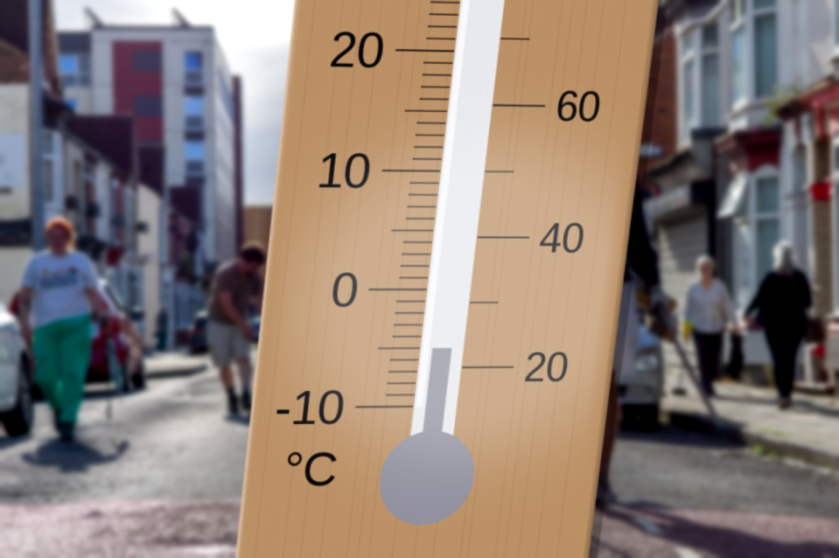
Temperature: {"value": -5, "unit": "°C"}
